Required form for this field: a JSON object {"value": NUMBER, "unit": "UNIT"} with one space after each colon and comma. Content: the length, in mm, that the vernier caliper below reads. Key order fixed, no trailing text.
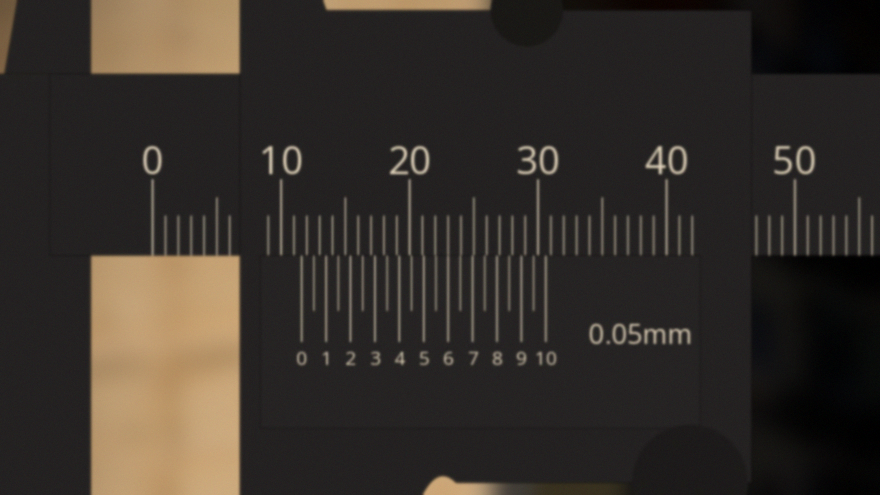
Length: {"value": 11.6, "unit": "mm"}
